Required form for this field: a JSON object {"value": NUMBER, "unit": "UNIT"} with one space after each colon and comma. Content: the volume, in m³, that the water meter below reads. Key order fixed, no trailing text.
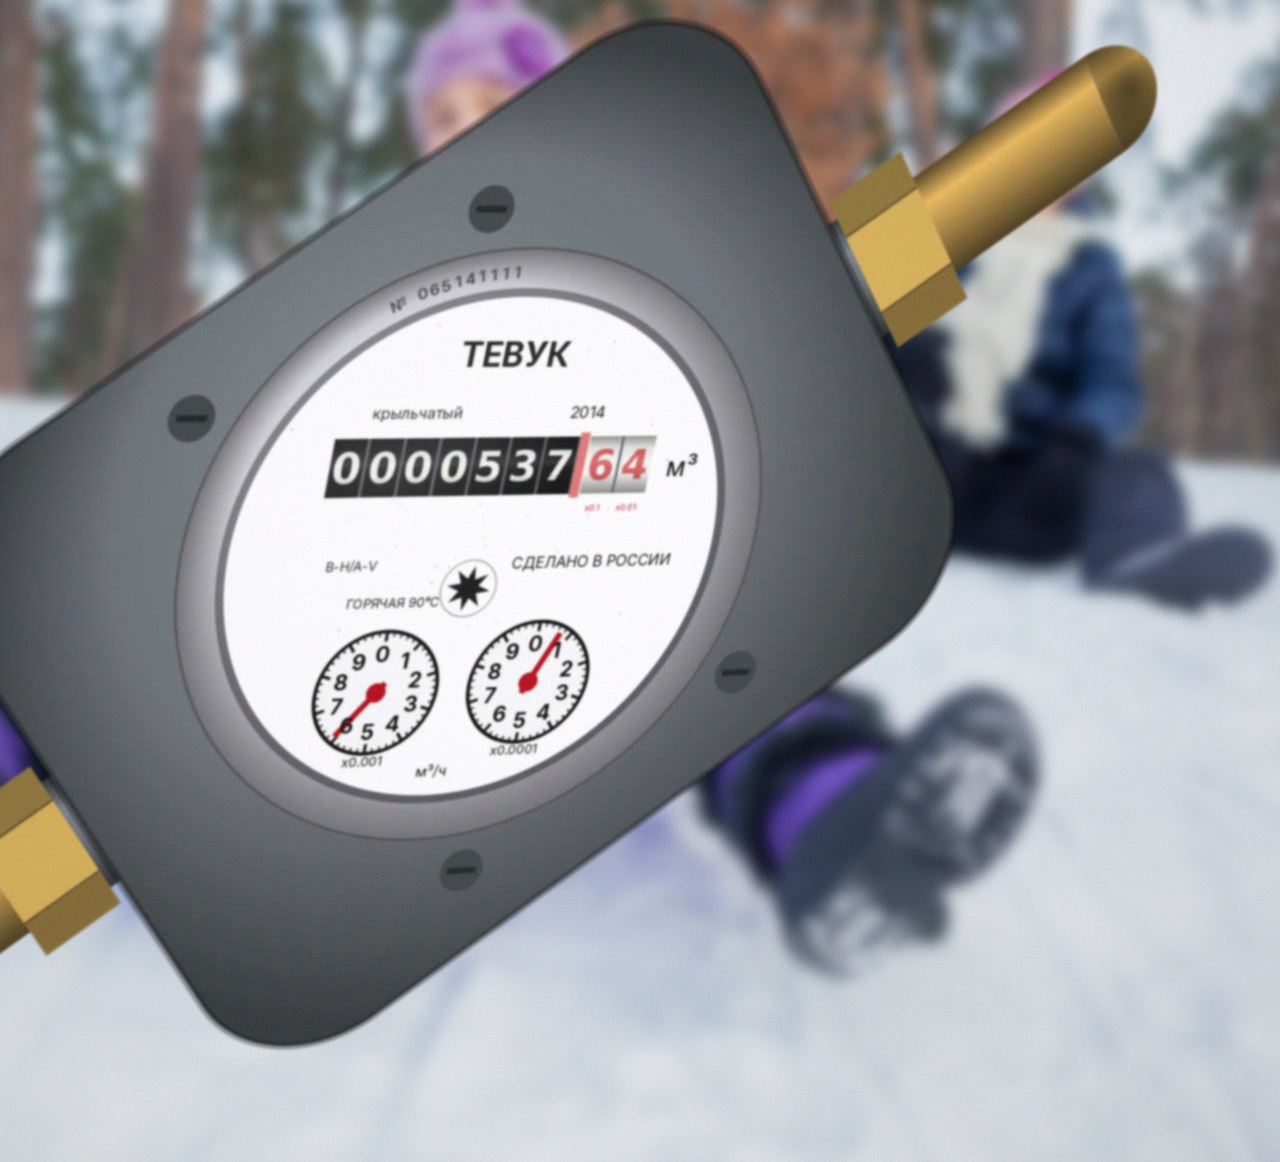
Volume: {"value": 537.6460, "unit": "m³"}
